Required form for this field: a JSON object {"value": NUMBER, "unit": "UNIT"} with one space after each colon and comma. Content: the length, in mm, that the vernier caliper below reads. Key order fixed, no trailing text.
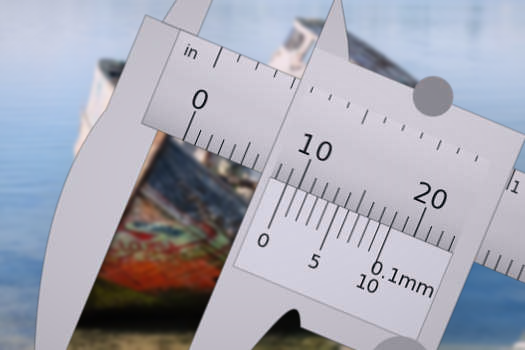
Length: {"value": 9.0, "unit": "mm"}
